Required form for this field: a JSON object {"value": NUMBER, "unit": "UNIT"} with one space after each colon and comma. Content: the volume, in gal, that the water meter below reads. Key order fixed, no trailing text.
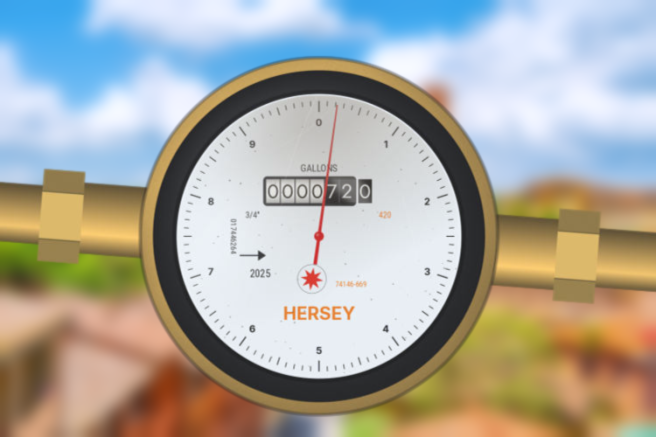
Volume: {"value": 720.2, "unit": "gal"}
